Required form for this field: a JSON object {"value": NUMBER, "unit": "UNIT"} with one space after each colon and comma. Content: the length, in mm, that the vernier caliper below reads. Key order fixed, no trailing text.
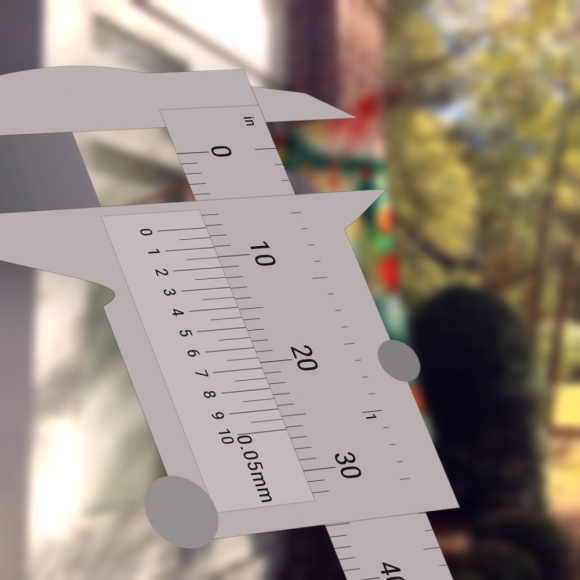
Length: {"value": 7.2, "unit": "mm"}
